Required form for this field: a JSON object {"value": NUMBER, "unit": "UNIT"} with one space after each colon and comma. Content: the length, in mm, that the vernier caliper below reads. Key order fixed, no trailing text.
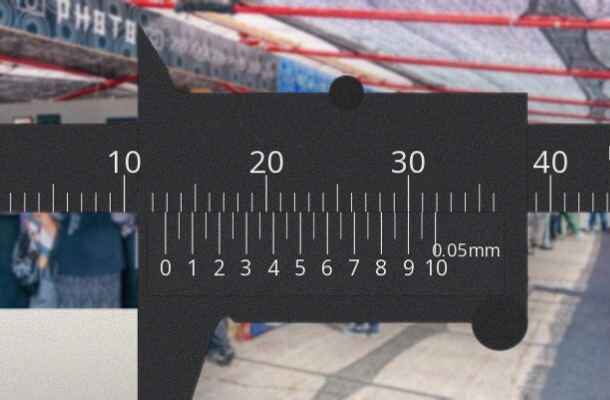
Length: {"value": 12.9, "unit": "mm"}
